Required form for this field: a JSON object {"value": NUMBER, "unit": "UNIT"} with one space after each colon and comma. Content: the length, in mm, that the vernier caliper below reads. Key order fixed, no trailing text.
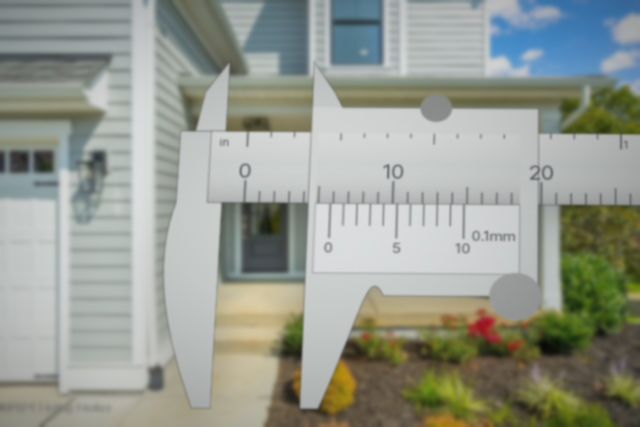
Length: {"value": 5.8, "unit": "mm"}
